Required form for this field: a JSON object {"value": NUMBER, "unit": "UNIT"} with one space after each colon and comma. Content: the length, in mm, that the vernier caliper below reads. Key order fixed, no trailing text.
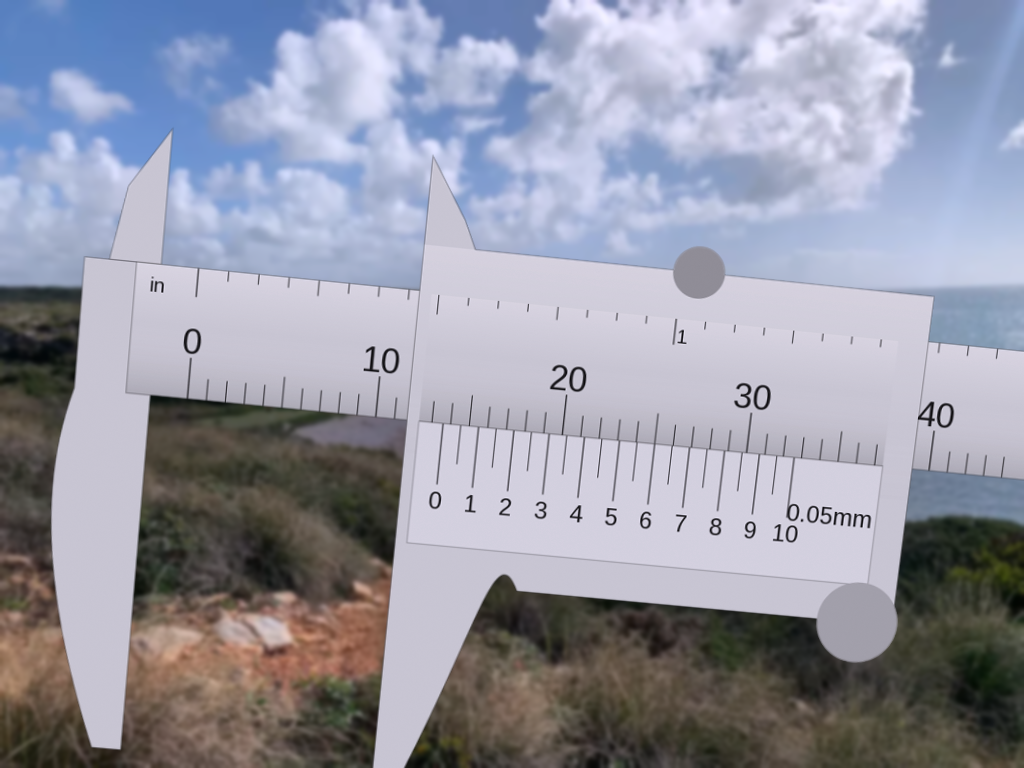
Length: {"value": 13.6, "unit": "mm"}
